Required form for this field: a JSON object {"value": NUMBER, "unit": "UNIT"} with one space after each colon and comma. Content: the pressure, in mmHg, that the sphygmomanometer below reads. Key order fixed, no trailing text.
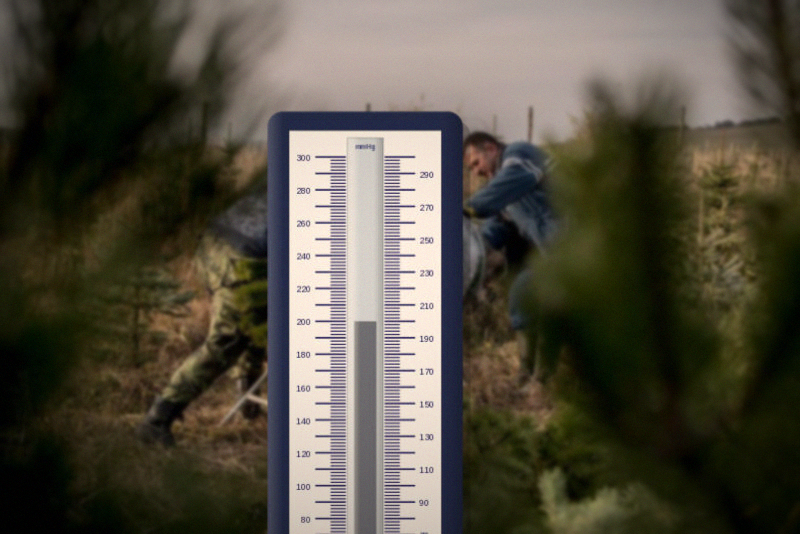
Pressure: {"value": 200, "unit": "mmHg"}
